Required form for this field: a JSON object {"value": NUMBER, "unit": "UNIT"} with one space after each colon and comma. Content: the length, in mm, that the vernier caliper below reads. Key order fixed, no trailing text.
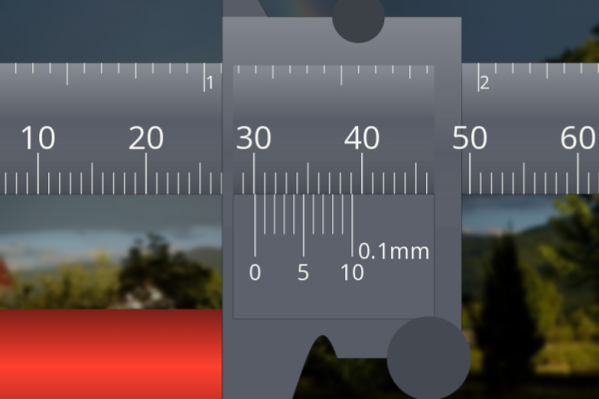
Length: {"value": 30.1, "unit": "mm"}
